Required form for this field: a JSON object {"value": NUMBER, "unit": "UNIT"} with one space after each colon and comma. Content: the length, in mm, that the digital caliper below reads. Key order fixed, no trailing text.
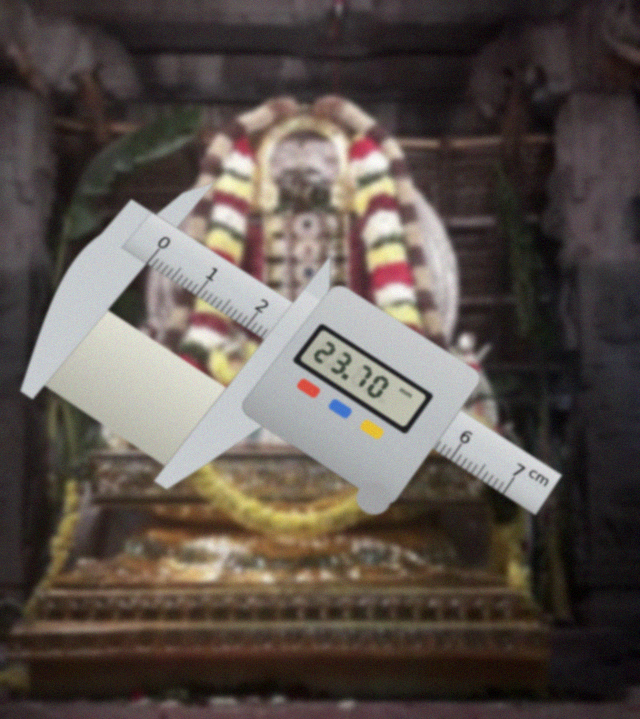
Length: {"value": 23.70, "unit": "mm"}
